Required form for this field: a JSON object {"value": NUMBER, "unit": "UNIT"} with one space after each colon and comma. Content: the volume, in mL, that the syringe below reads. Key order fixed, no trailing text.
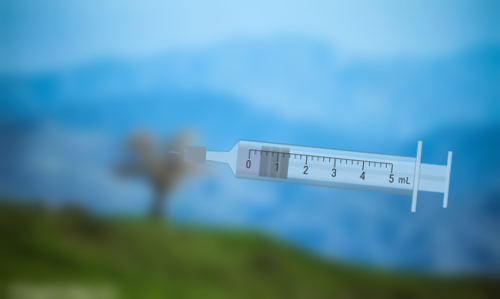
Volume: {"value": 0.4, "unit": "mL"}
